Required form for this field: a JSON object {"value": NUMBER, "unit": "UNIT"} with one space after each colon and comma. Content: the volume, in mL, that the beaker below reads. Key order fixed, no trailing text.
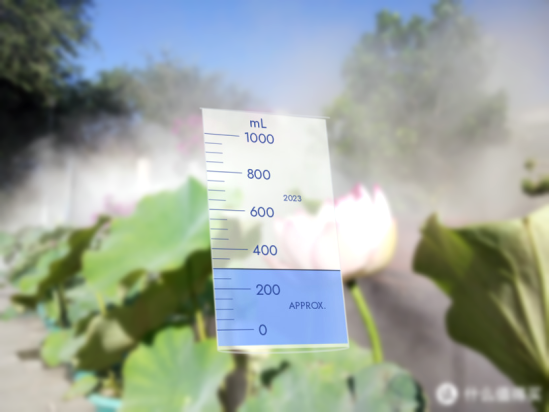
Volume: {"value": 300, "unit": "mL"}
